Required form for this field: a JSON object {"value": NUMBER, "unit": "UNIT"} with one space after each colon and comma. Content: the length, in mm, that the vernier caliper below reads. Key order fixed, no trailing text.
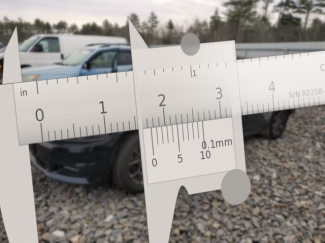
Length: {"value": 17.6, "unit": "mm"}
